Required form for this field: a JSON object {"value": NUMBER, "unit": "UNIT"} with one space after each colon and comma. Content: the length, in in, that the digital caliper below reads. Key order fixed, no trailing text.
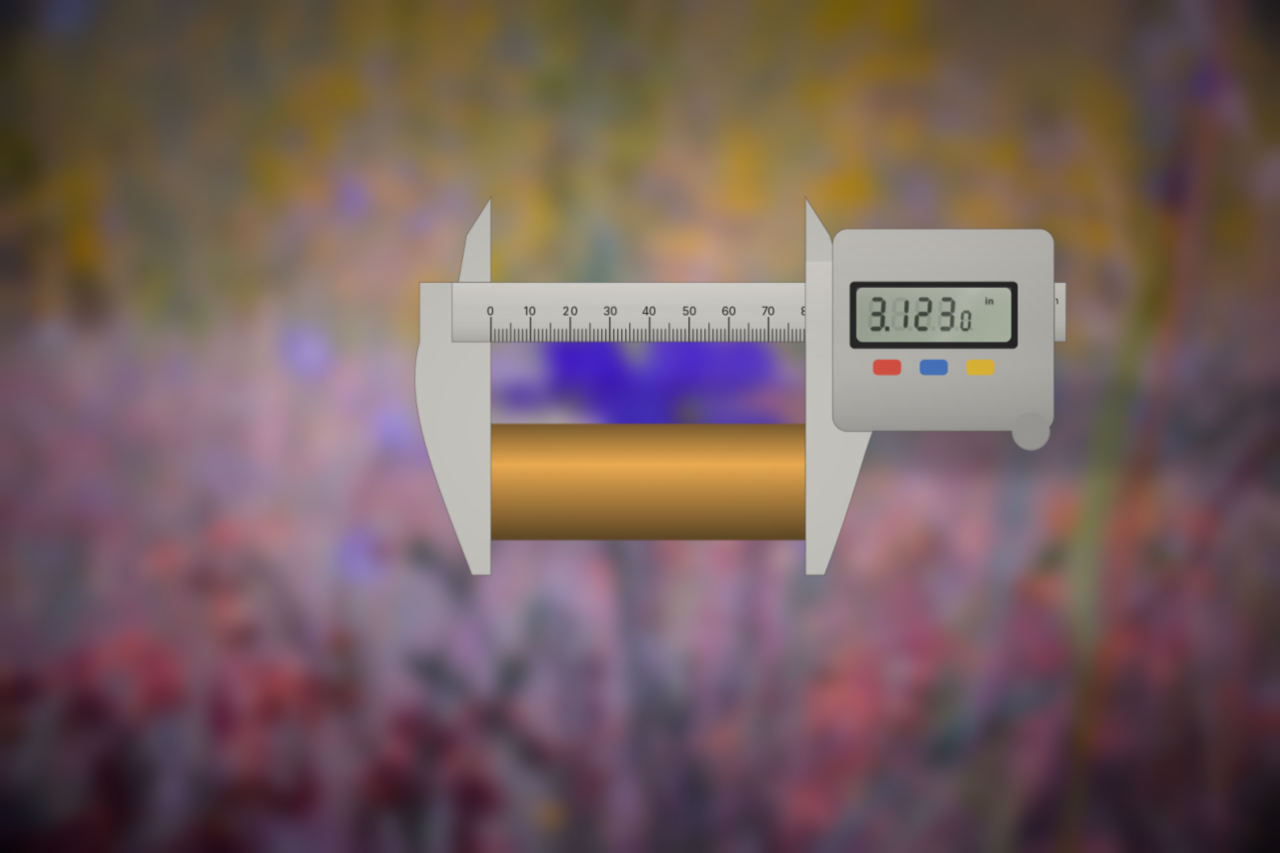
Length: {"value": 3.1230, "unit": "in"}
